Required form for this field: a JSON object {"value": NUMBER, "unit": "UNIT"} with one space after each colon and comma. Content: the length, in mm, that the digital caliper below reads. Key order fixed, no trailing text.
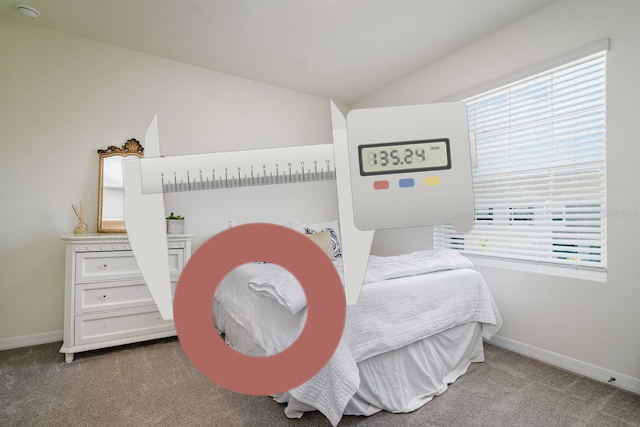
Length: {"value": 135.24, "unit": "mm"}
